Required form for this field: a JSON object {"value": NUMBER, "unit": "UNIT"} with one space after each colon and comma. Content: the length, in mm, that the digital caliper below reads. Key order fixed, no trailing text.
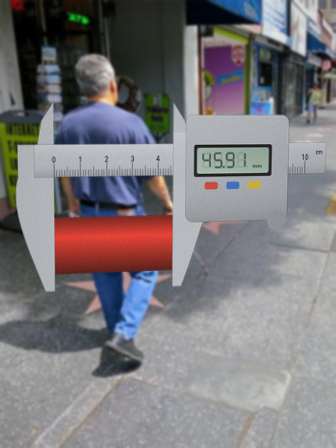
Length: {"value": 45.91, "unit": "mm"}
